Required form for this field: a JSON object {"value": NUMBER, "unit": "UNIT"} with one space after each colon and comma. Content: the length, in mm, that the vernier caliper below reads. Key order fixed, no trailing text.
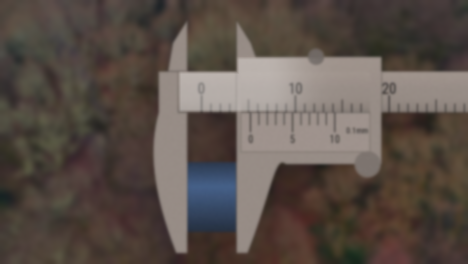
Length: {"value": 5.2, "unit": "mm"}
